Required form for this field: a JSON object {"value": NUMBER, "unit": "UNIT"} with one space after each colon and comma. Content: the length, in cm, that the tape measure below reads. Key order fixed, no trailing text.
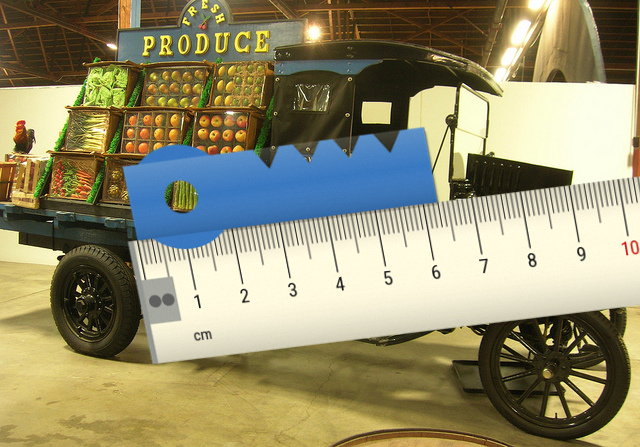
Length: {"value": 6.3, "unit": "cm"}
